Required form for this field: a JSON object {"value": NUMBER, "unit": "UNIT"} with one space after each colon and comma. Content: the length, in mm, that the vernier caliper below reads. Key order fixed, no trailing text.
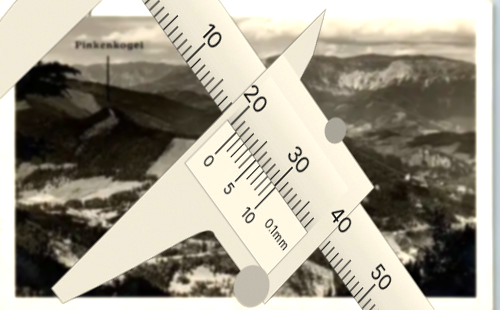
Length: {"value": 21.2, "unit": "mm"}
